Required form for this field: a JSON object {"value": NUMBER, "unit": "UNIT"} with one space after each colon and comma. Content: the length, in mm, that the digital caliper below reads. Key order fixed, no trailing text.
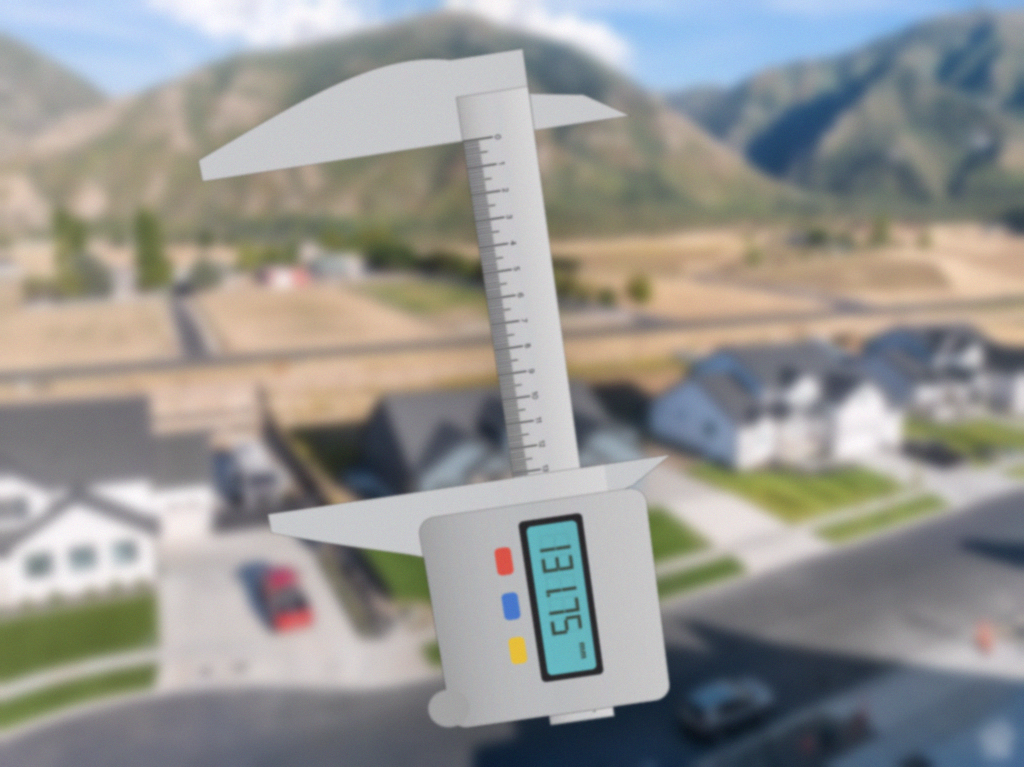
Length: {"value": 131.75, "unit": "mm"}
